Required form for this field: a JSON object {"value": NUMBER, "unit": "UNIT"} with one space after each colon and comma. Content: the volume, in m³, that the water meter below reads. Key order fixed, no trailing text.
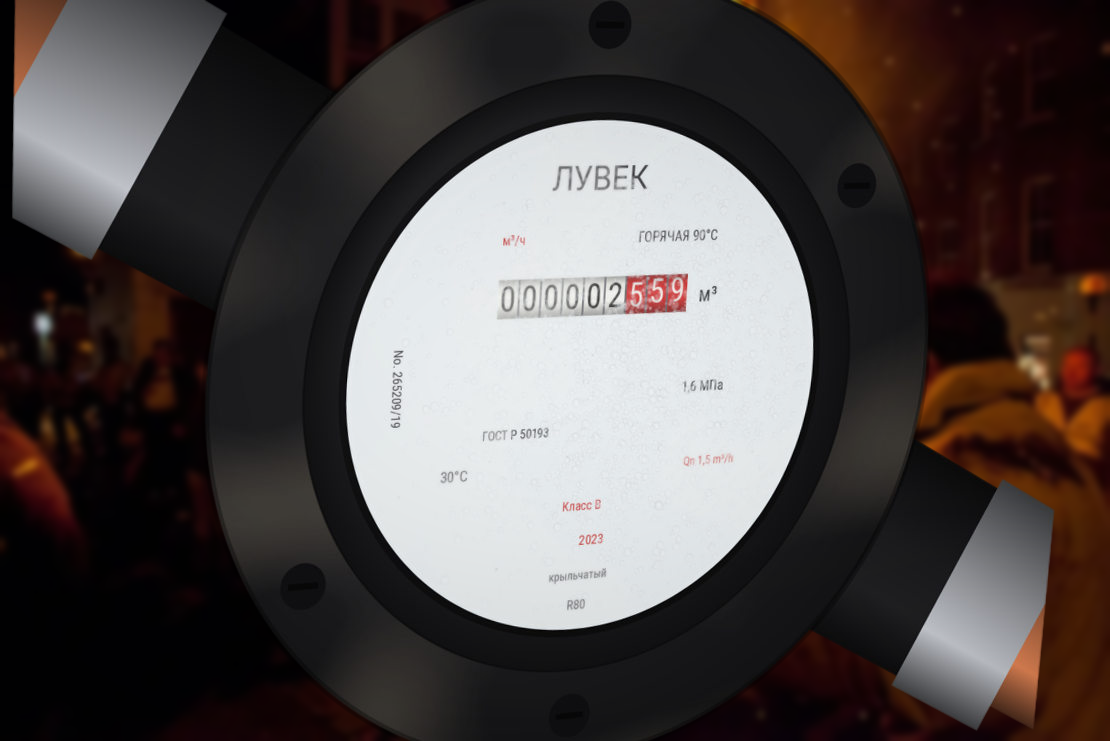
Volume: {"value": 2.559, "unit": "m³"}
